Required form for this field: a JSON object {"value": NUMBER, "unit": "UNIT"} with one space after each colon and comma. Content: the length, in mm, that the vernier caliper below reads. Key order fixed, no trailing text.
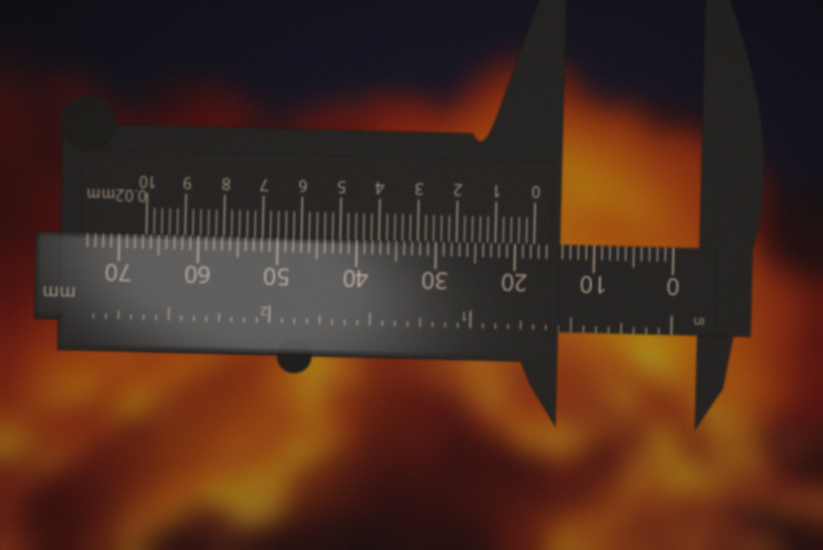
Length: {"value": 17.6, "unit": "mm"}
